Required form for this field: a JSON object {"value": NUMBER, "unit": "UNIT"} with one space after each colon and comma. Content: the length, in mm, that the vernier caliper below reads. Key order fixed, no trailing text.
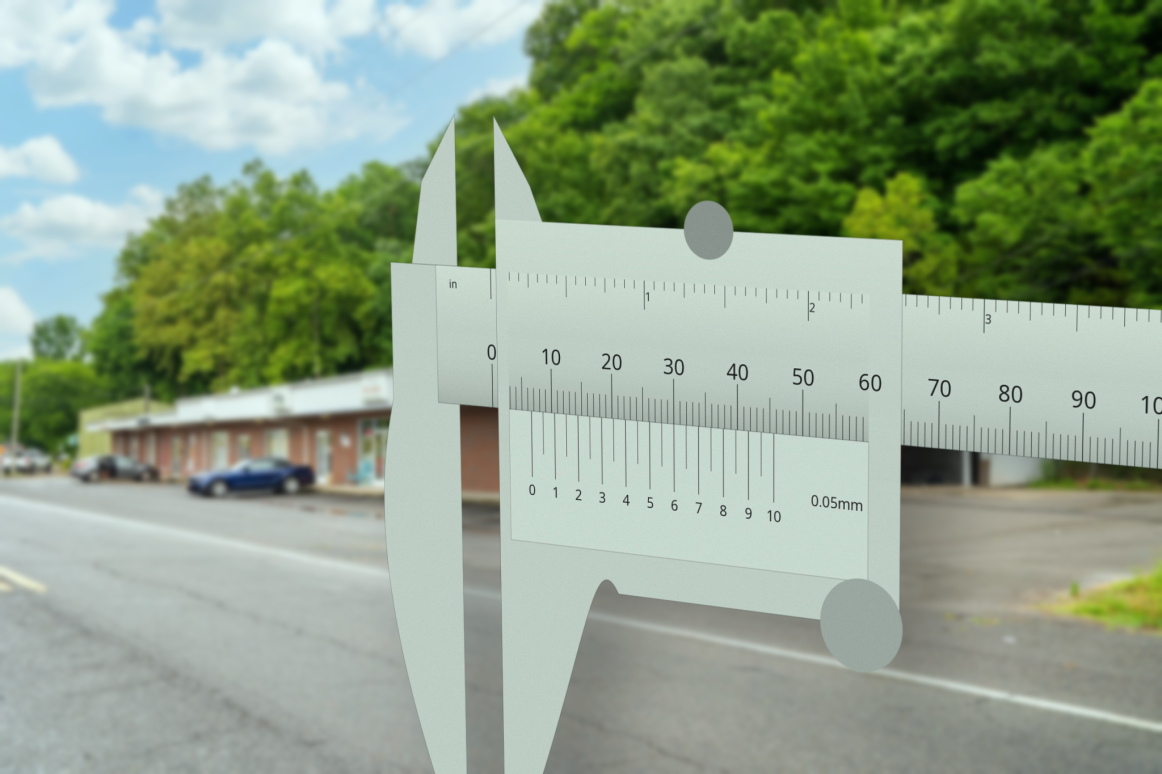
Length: {"value": 6.6, "unit": "mm"}
